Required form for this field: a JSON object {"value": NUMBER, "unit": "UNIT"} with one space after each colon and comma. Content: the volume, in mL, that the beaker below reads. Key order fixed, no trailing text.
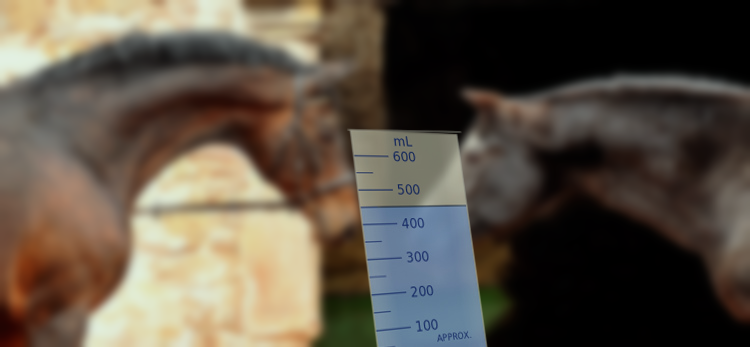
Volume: {"value": 450, "unit": "mL"}
